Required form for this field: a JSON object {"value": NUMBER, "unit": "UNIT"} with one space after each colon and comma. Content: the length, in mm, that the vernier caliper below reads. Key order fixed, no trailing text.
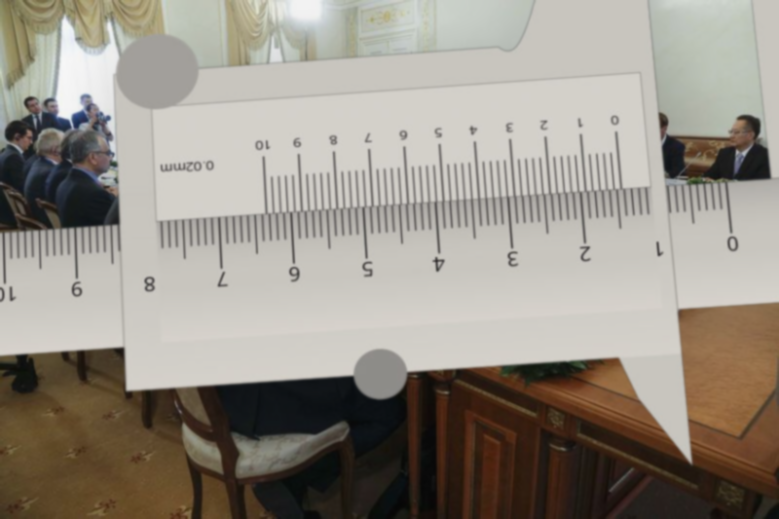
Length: {"value": 14.4, "unit": "mm"}
